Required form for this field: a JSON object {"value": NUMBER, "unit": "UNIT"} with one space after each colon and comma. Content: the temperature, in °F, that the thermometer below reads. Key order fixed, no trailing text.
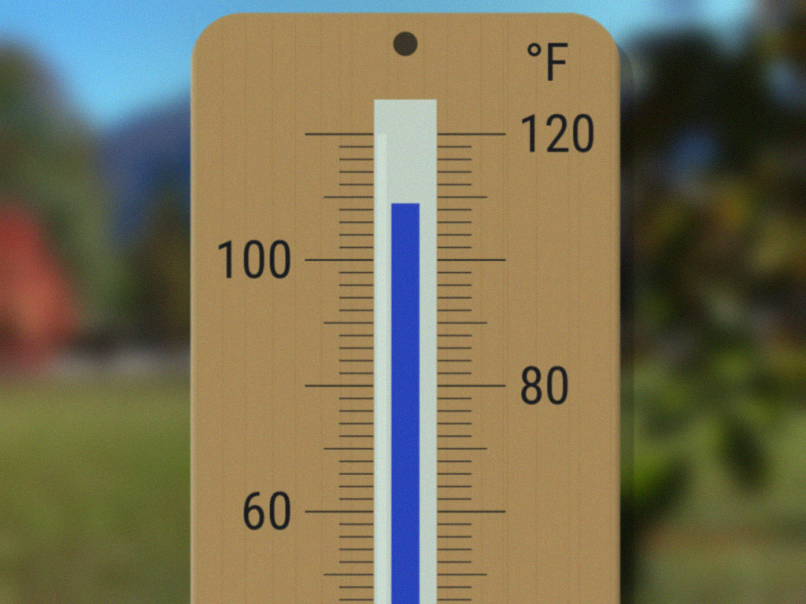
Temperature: {"value": 109, "unit": "°F"}
